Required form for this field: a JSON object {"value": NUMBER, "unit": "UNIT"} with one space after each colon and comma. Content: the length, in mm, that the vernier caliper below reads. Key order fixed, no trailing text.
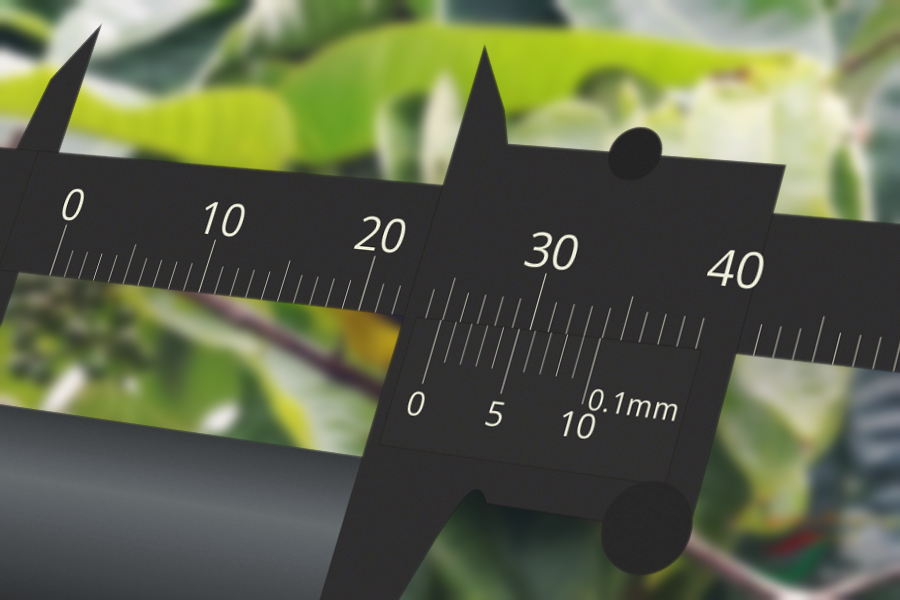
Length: {"value": 24.9, "unit": "mm"}
